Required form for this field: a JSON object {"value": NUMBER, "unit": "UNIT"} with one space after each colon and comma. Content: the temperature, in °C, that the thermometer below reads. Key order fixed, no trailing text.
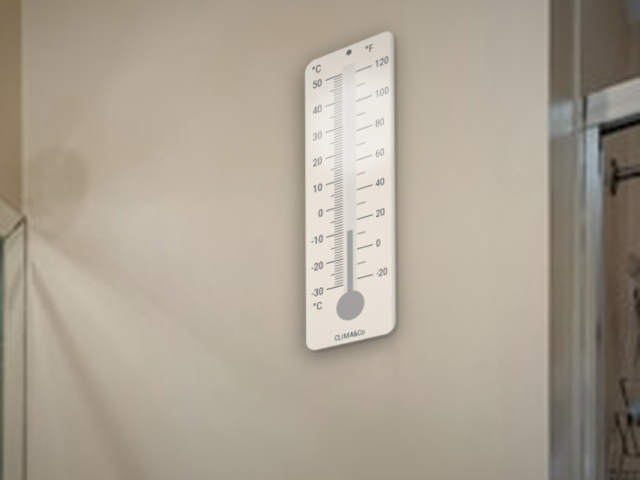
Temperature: {"value": -10, "unit": "°C"}
